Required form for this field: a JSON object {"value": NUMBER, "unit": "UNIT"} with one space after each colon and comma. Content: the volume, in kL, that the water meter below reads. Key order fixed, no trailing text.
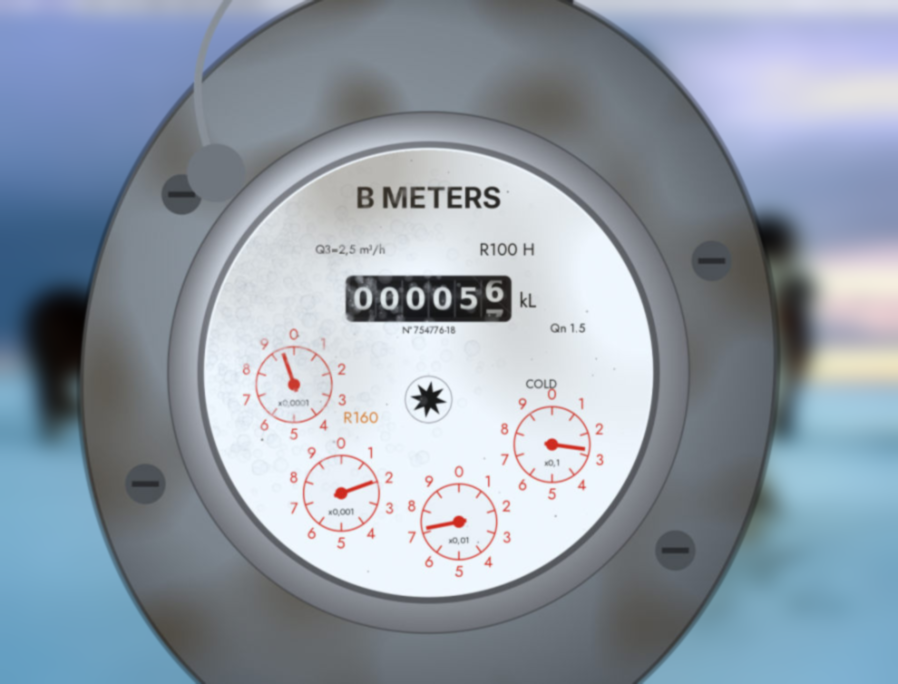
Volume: {"value": 56.2719, "unit": "kL"}
